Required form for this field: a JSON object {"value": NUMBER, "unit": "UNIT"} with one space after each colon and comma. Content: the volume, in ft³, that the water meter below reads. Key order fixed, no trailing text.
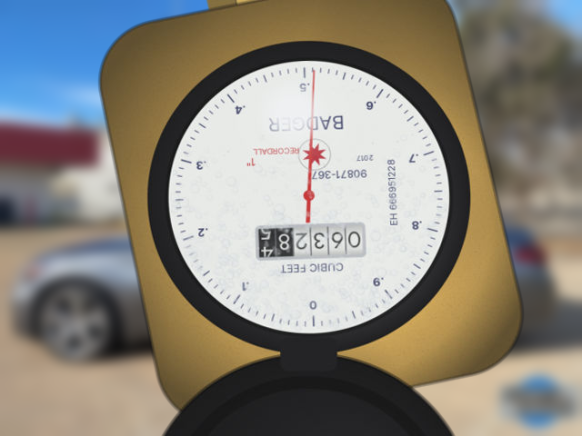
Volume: {"value": 63284.51, "unit": "ft³"}
